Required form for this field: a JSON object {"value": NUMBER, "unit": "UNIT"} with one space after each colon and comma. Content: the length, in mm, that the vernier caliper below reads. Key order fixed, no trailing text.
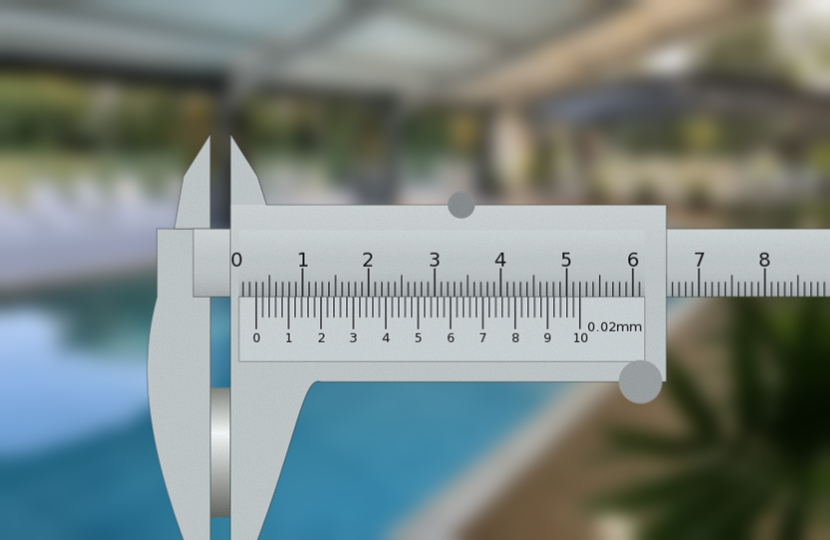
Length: {"value": 3.0, "unit": "mm"}
